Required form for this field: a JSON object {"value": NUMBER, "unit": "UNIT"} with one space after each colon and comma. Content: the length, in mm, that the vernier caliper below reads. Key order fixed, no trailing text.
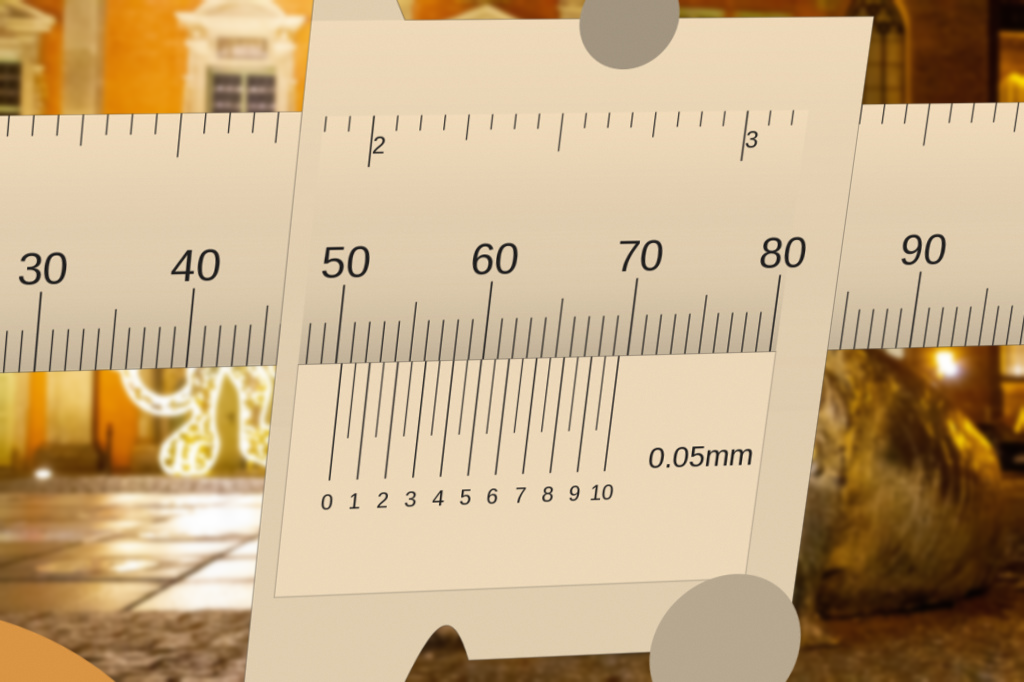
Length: {"value": 50.4, "unit": "mm"}
